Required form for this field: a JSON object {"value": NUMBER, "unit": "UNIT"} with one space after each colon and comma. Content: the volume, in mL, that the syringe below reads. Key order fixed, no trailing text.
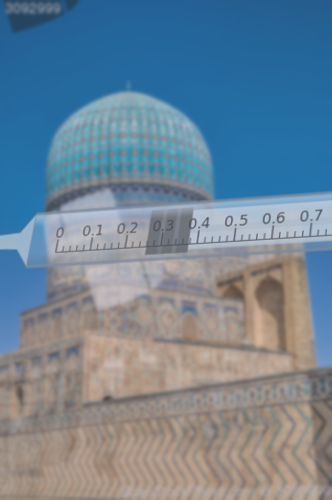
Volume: {"value": 0.26, "unit": "mL"}
